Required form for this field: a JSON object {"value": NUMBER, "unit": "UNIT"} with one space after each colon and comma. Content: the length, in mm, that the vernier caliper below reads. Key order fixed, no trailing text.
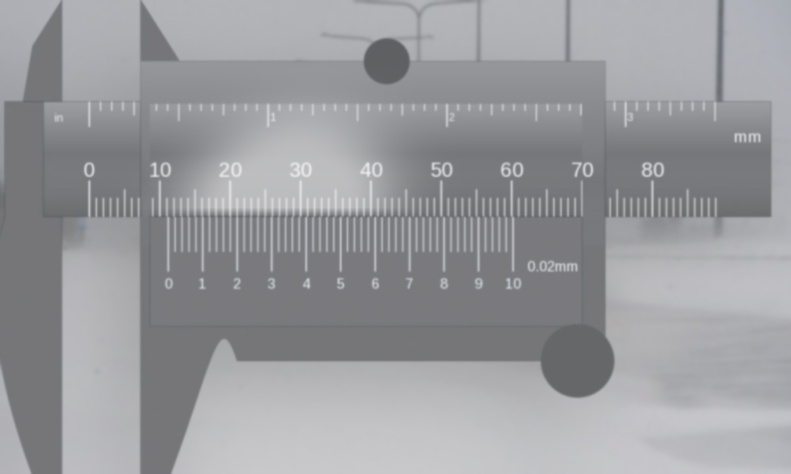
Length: {"value": 11.2, "unit": "mm"}
